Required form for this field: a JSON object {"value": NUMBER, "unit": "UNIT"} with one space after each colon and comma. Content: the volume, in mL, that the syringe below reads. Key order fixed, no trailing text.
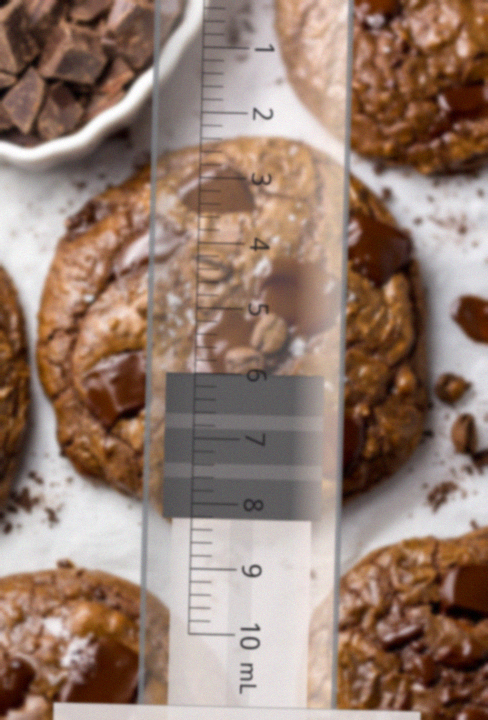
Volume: {"value": 6, "unit": "mL"}
